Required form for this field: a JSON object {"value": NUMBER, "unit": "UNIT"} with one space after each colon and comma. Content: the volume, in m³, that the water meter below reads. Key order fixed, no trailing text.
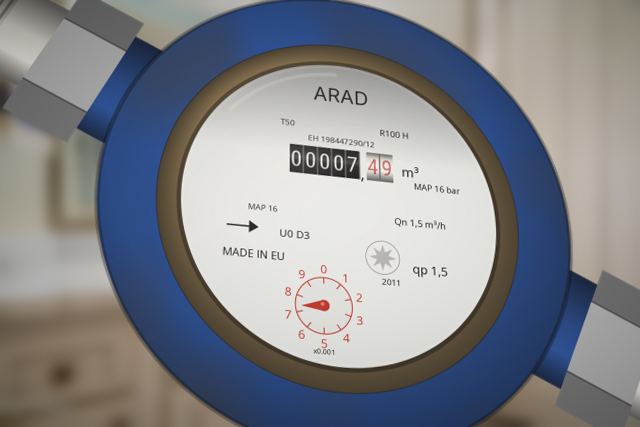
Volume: {"value": 7.497, "unit": "m³"}
